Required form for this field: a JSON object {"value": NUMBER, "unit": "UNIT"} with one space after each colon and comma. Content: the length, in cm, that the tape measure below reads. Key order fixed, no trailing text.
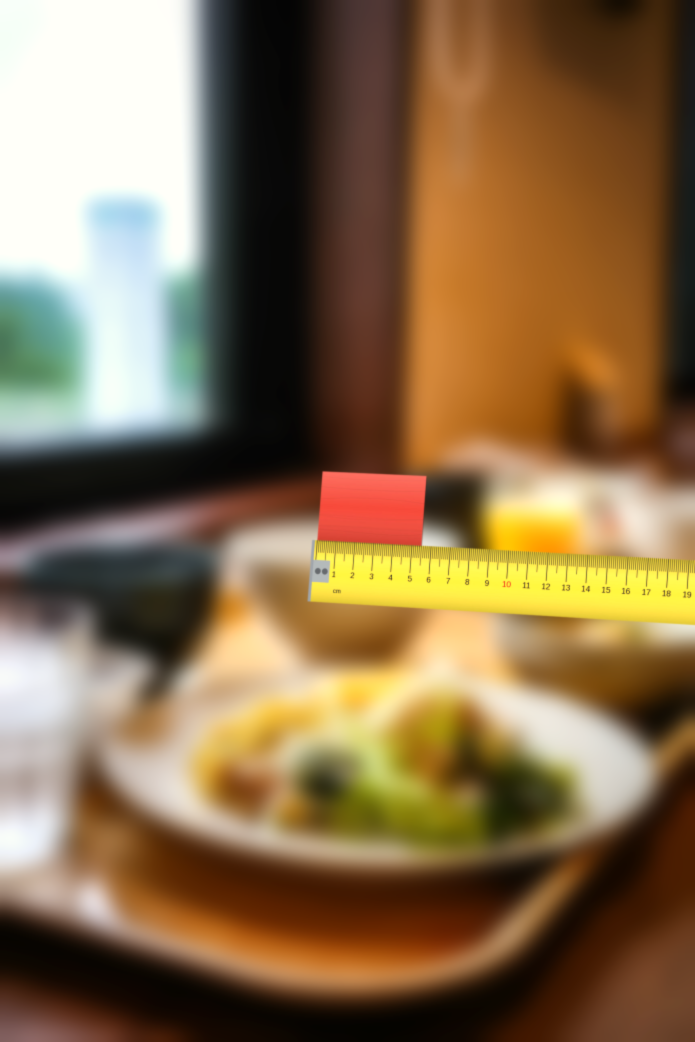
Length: {"value": 5.5, "unit": "cm"}
